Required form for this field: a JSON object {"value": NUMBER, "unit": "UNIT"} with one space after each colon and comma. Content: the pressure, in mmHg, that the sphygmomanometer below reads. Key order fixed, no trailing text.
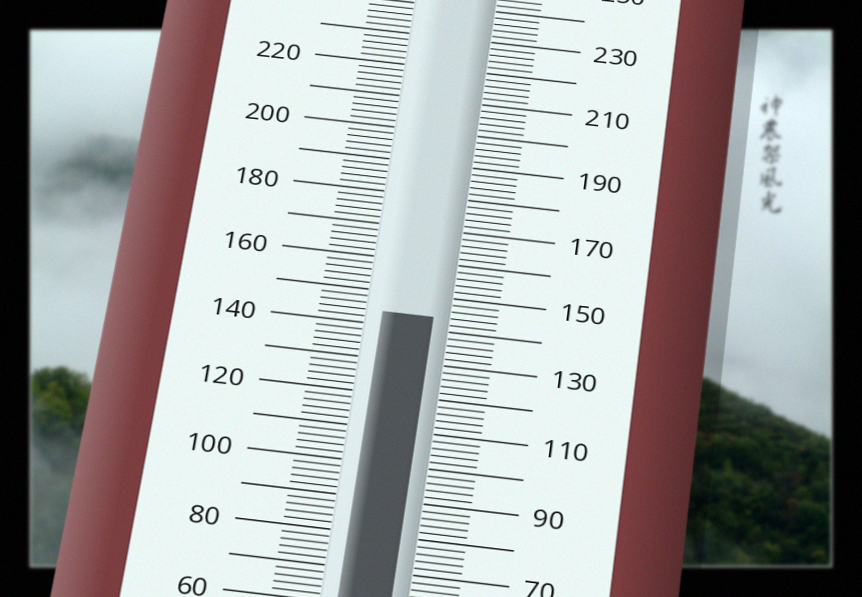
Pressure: {"value": 144, "unit": "mmHg"}
